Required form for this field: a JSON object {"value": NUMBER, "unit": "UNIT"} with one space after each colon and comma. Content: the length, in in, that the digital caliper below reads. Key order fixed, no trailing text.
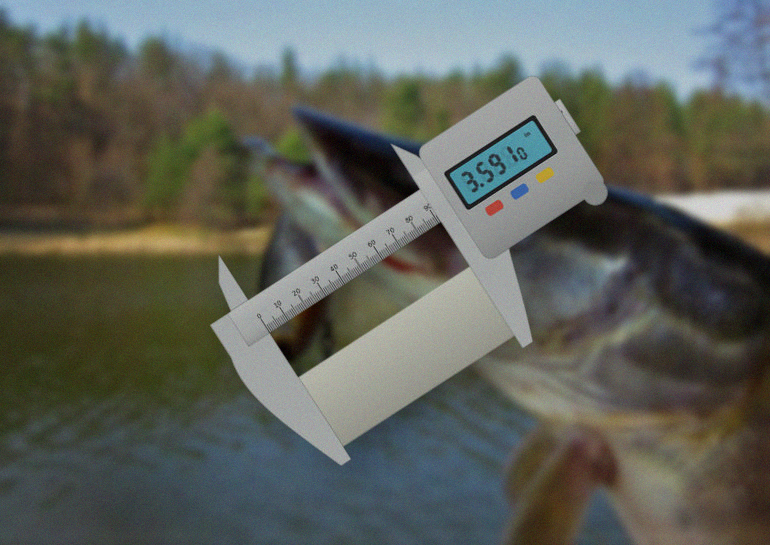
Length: {"value": 3.5910, "unit": "in"}
